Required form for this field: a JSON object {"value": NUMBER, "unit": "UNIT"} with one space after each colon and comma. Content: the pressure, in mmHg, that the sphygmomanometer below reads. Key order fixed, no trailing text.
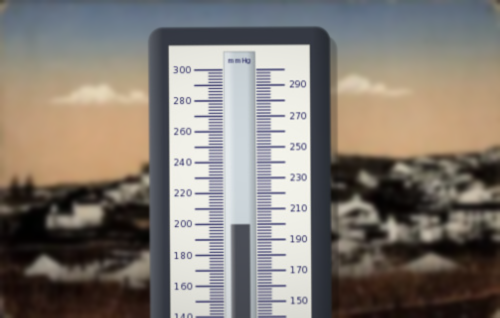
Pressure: {"value": 200, "unit": "mmHg"}
